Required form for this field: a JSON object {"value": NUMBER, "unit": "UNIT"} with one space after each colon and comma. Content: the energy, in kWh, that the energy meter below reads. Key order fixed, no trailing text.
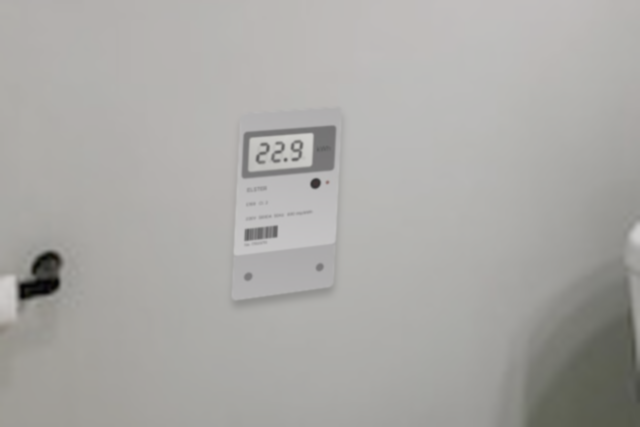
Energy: {"value": 22.9, "unit": "kWh"}
